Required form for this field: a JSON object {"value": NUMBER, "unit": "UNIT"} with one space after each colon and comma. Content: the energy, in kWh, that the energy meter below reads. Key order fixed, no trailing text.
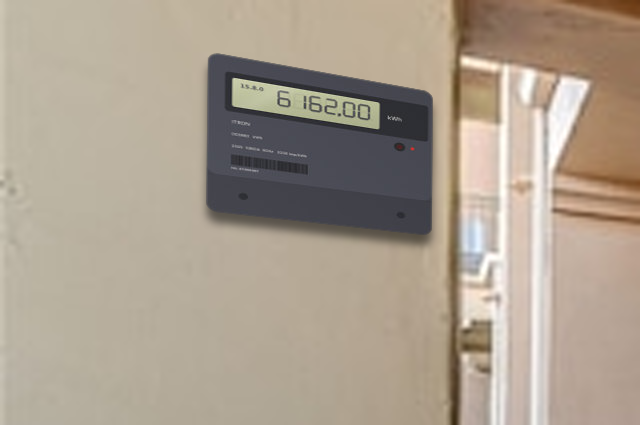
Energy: {"value": 6162.00, "unit": "kWh"}
